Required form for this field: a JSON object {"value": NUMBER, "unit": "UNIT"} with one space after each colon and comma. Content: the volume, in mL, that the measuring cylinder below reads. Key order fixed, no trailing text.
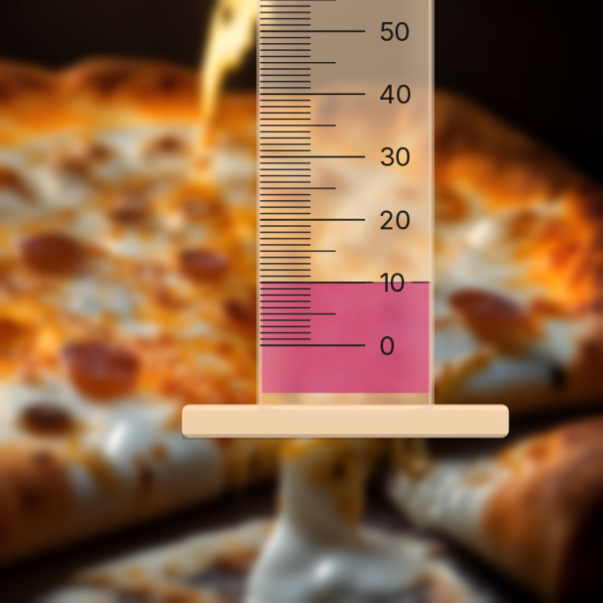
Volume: {"value": 10, "unit": "mL"}
